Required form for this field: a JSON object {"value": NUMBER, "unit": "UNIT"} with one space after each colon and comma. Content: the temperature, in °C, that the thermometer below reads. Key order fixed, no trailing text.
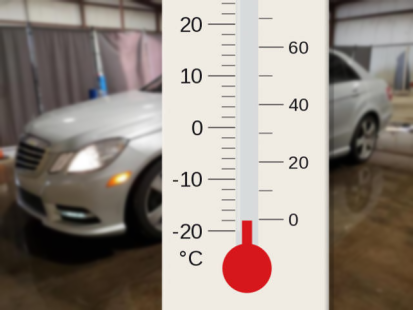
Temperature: {"value": -18, "unit": "°C"}
